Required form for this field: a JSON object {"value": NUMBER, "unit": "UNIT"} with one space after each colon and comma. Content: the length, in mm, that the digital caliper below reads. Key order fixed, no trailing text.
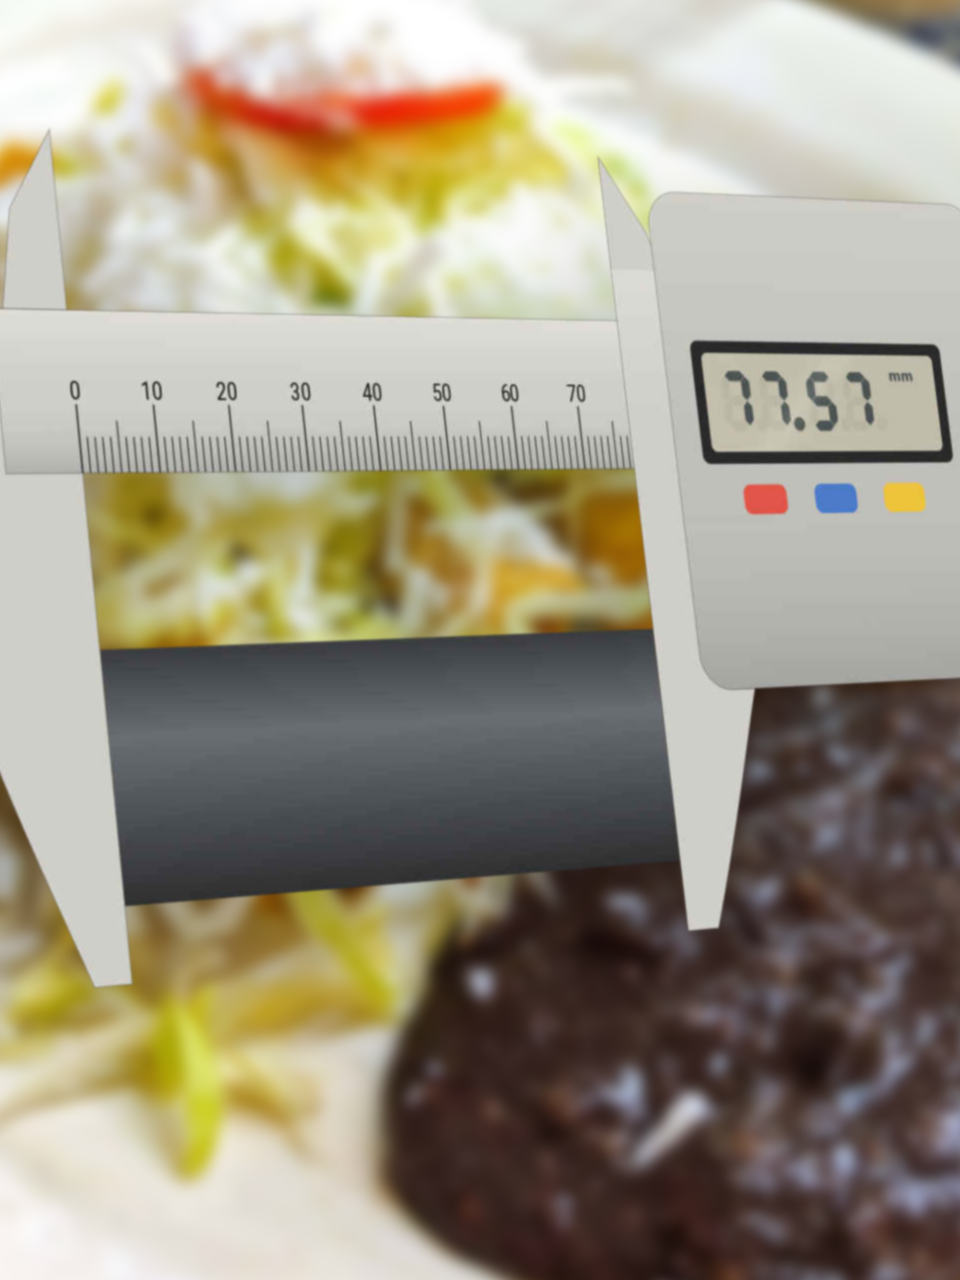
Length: {"value": 77.57, "unit": "mm"}
